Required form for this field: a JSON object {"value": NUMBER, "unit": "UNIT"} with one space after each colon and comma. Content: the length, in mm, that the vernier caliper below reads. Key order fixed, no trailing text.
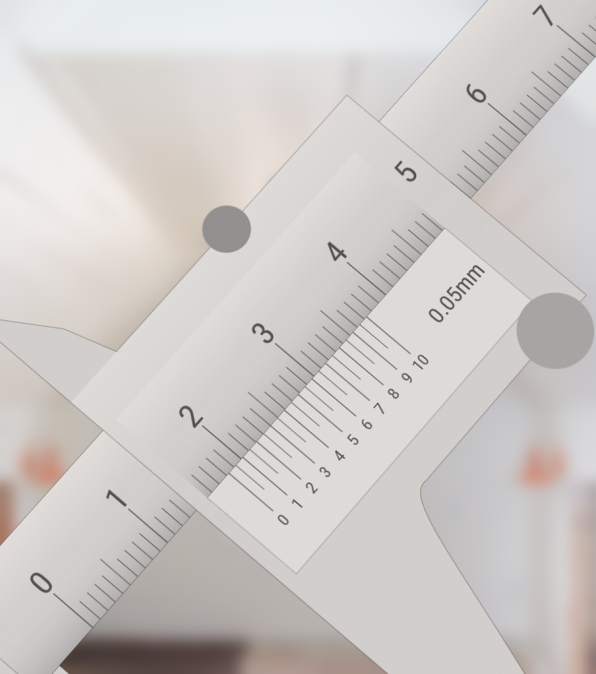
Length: {"value": 18.3, "unit": "mm"}
